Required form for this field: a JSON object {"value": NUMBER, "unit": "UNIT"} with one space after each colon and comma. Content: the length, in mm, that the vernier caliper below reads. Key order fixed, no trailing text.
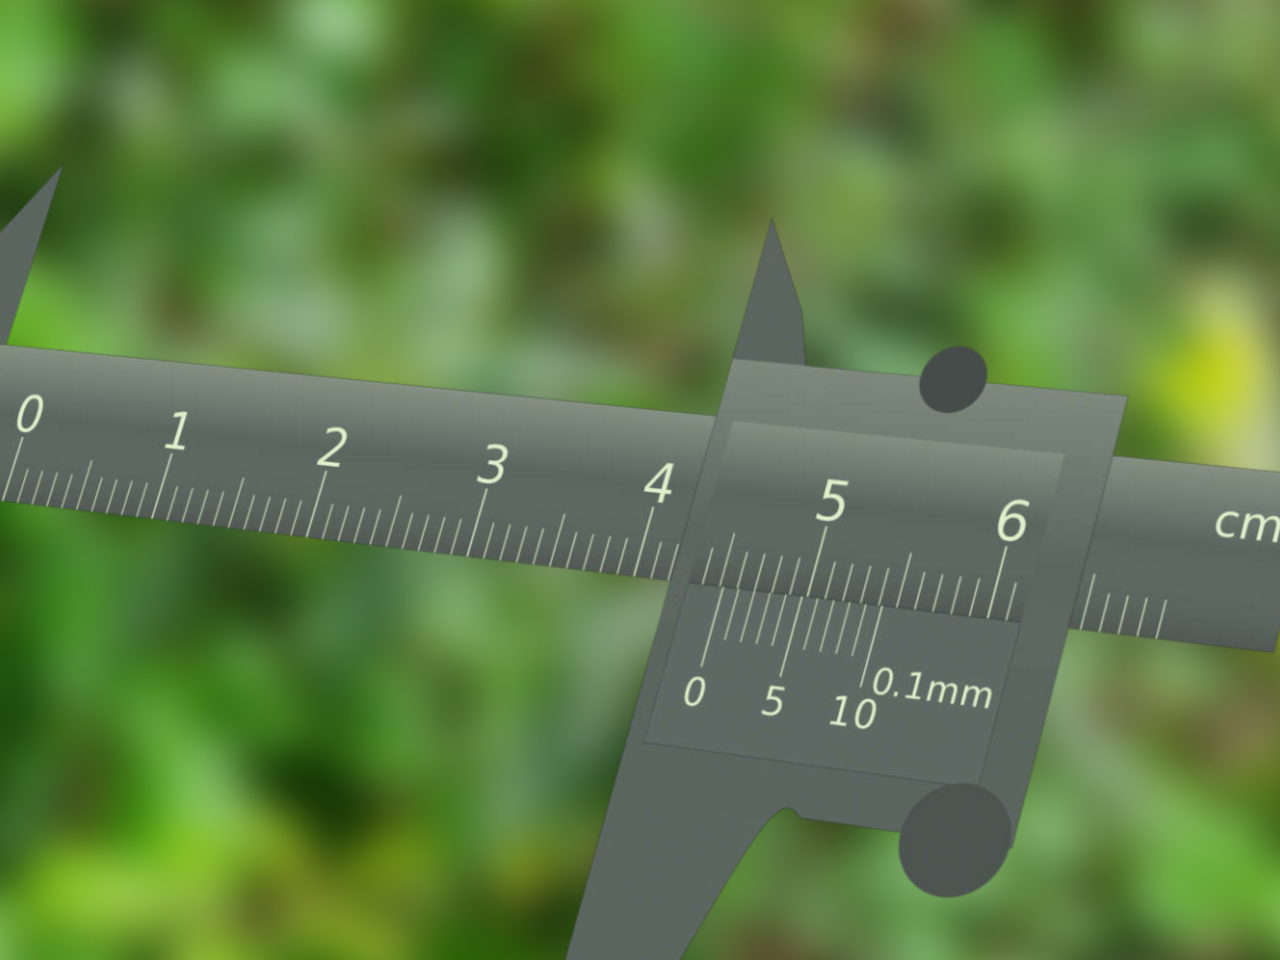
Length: {"value": 45.2, "unit": "mm"}
